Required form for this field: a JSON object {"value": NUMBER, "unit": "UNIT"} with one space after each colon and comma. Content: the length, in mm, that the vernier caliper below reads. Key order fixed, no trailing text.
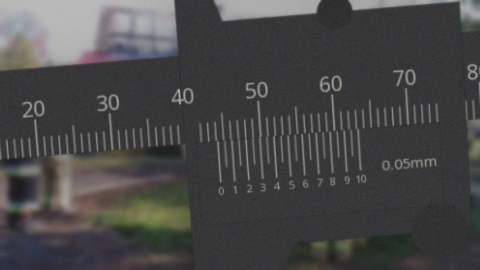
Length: {"value": 44.2, "unit": "mm"}
